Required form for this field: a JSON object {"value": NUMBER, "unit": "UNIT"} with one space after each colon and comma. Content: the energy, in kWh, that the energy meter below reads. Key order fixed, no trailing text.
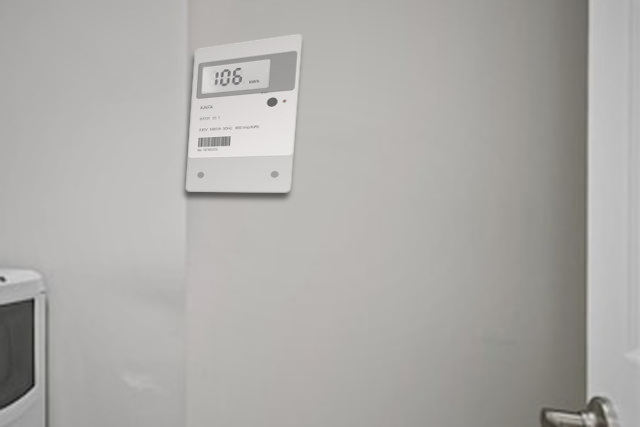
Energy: {"value": 106, "unit": "kWh"}
